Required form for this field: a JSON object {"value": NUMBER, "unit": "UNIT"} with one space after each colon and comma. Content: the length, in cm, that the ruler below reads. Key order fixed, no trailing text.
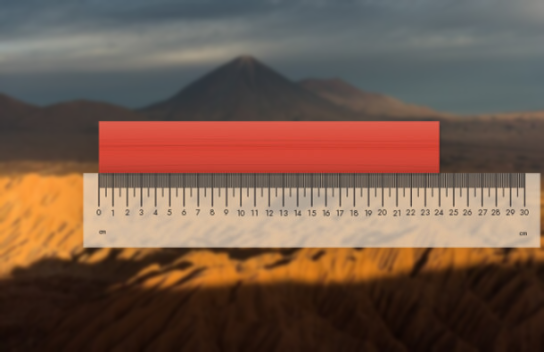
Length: {"value": 24, "unit": "cm"}
